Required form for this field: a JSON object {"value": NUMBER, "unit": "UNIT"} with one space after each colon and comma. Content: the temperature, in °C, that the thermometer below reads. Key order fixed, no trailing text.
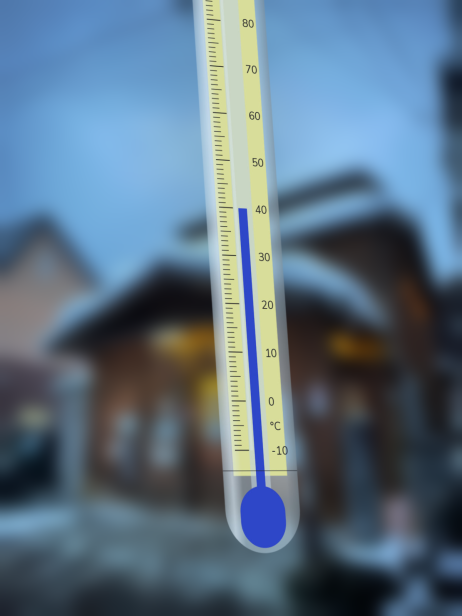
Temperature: {"value": 40, "unit": "°C"}
